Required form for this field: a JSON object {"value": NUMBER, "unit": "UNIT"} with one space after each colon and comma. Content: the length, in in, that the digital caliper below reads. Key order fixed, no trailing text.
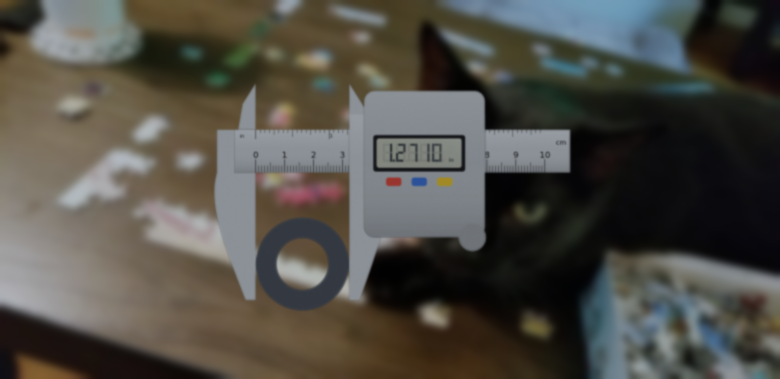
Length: {"value": 1.2710, "unit": "in"}
